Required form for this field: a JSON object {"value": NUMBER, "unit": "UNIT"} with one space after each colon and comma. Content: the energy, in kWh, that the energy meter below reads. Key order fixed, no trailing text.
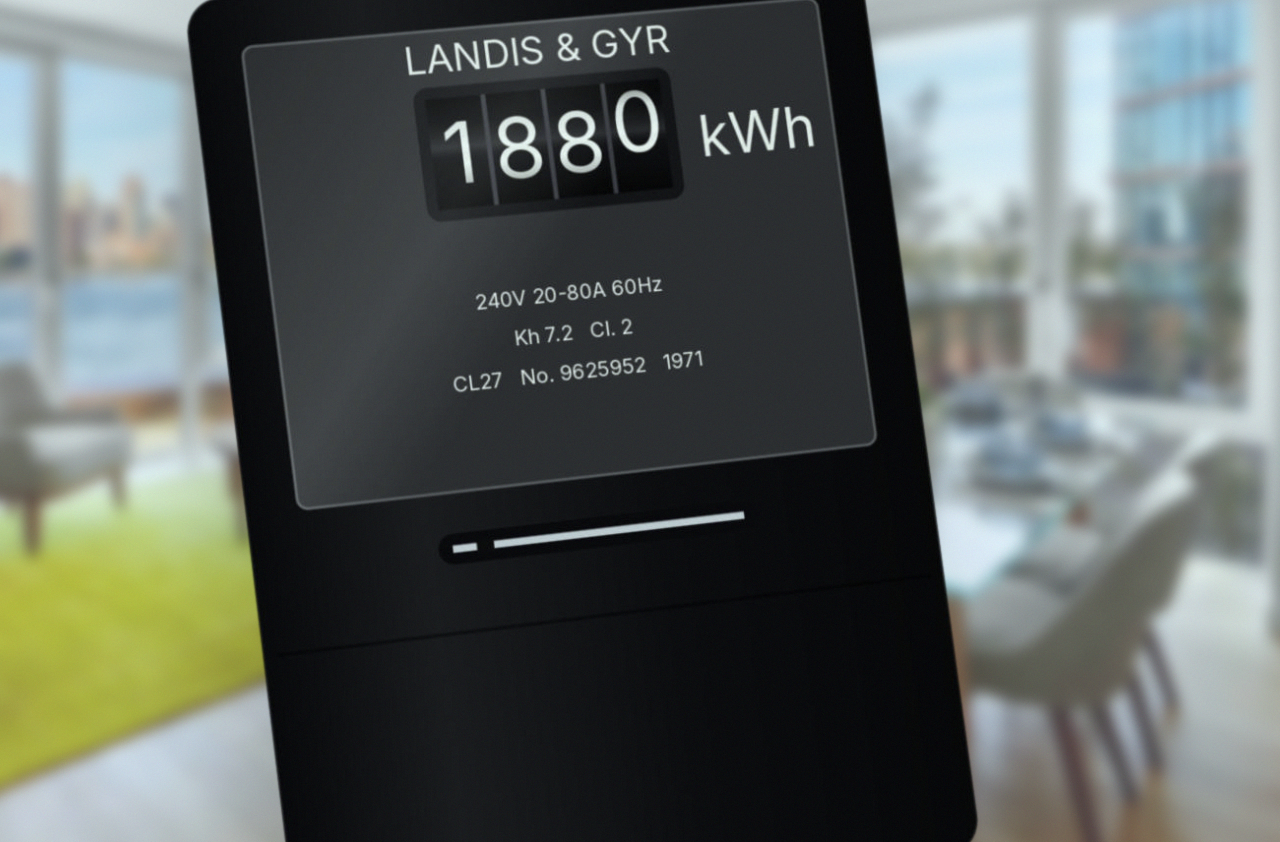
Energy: {"value": 1880, "unit": "kWh"}
